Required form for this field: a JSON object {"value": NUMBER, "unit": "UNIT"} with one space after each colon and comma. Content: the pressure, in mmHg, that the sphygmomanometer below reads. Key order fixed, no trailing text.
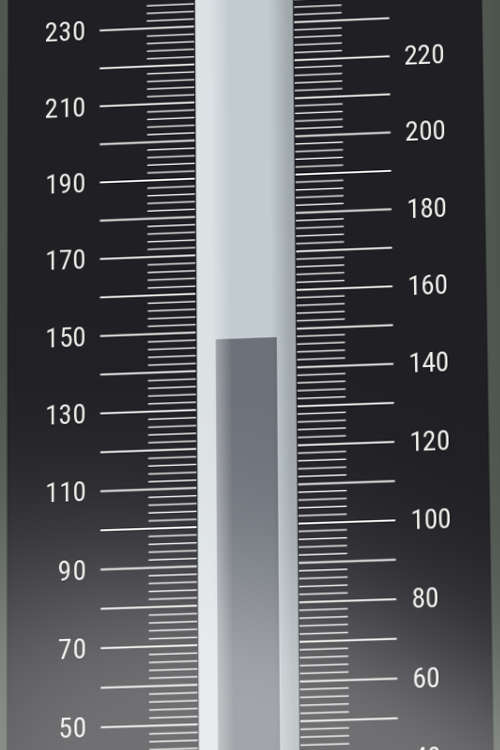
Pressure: {"value": 148, "unit": "mmHg"}
